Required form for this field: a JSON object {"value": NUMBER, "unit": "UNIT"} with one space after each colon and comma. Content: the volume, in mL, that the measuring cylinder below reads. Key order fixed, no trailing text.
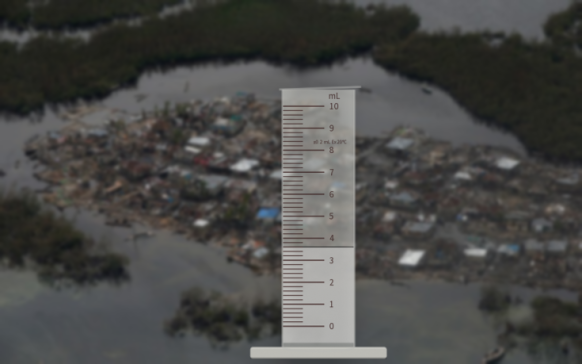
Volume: {"value": 3.6, "unit": "mL"}
